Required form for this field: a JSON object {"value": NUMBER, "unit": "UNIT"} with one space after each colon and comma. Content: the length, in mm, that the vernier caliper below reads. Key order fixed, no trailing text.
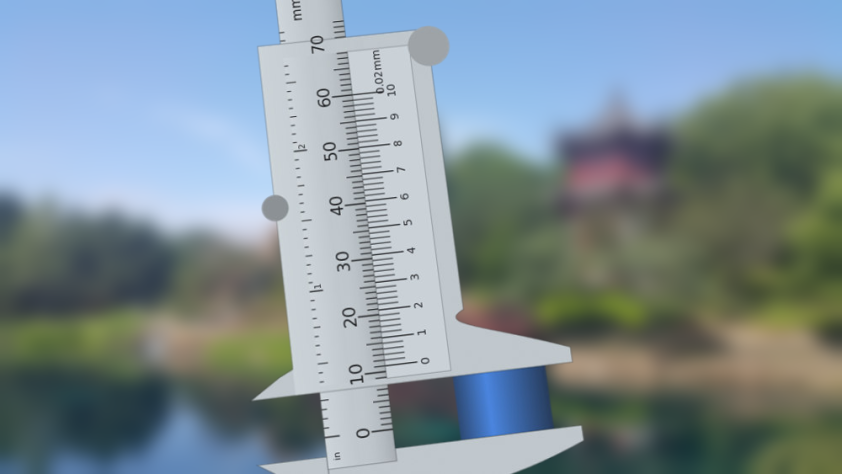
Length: {"value": 11.0, "unit": "mm"}
